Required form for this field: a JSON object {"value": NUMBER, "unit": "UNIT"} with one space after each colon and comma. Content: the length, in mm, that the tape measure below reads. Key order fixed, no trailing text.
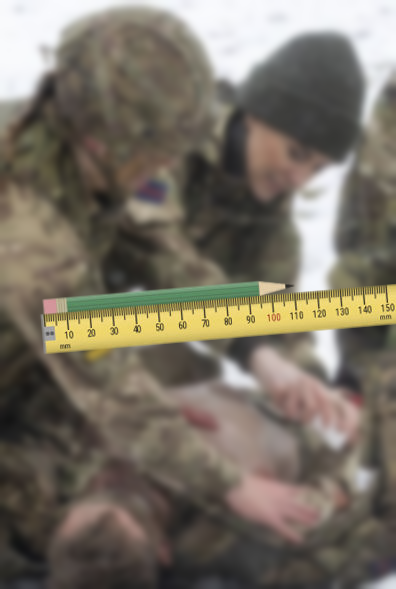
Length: {"value": 110, "unit": "mm"}
